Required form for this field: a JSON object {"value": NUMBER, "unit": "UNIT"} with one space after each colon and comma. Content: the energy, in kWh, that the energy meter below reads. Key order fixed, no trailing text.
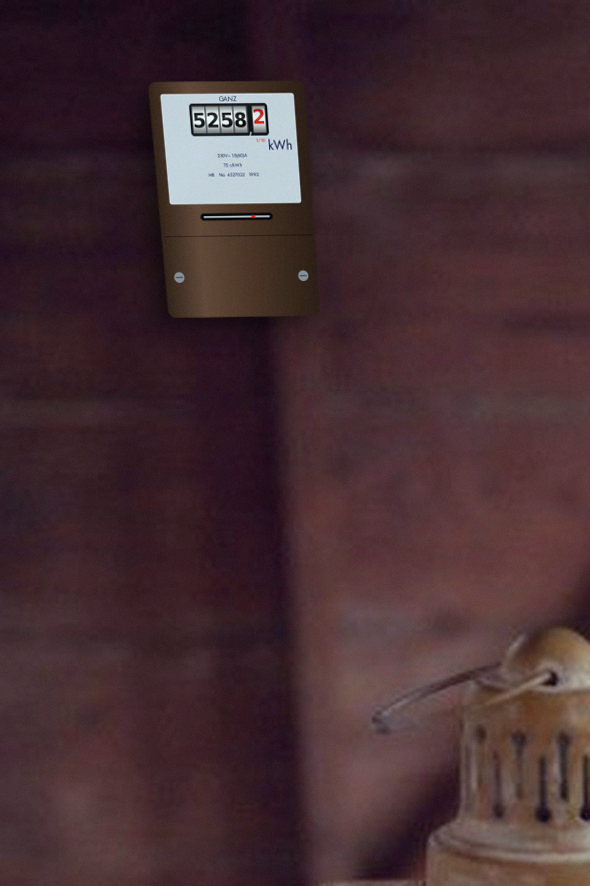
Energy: {"value": 5258.2, "unit": "kWh"}
